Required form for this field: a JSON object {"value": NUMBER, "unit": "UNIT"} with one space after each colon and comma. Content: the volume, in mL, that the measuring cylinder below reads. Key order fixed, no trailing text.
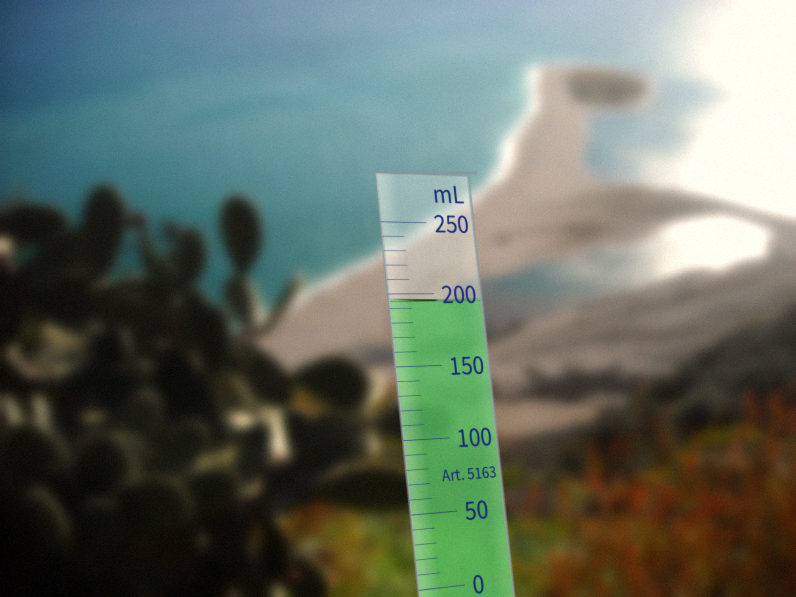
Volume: {"value": 195, "unit": "mL"}
